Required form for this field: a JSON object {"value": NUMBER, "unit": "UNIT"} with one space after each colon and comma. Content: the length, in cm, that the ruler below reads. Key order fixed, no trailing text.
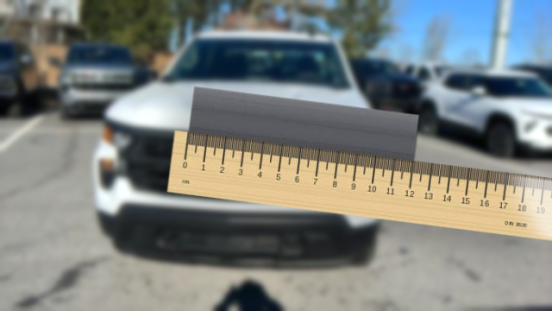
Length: {"value": 12, "unit": "cm"}
